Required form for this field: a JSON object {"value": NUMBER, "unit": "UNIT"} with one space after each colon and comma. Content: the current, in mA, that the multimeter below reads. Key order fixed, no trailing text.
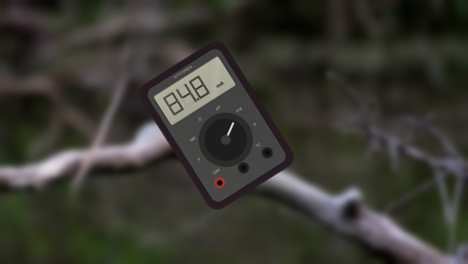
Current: {"value": 84.8, "unit": "mA"}
